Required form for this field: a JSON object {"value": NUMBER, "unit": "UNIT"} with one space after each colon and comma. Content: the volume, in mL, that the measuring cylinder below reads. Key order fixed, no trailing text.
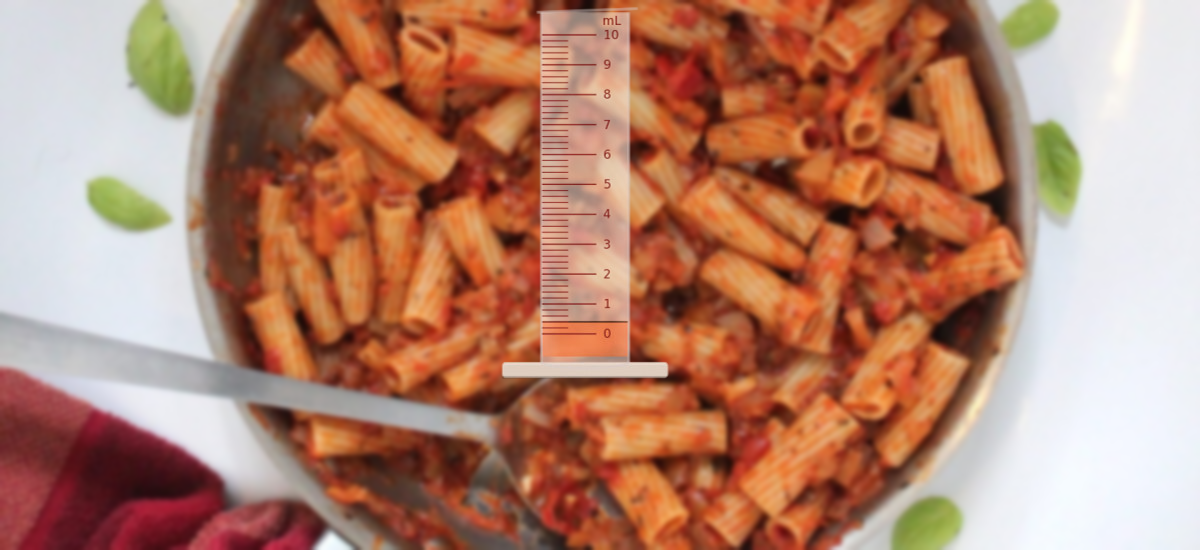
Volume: {"value": 0.4, "unit": "mL"}
